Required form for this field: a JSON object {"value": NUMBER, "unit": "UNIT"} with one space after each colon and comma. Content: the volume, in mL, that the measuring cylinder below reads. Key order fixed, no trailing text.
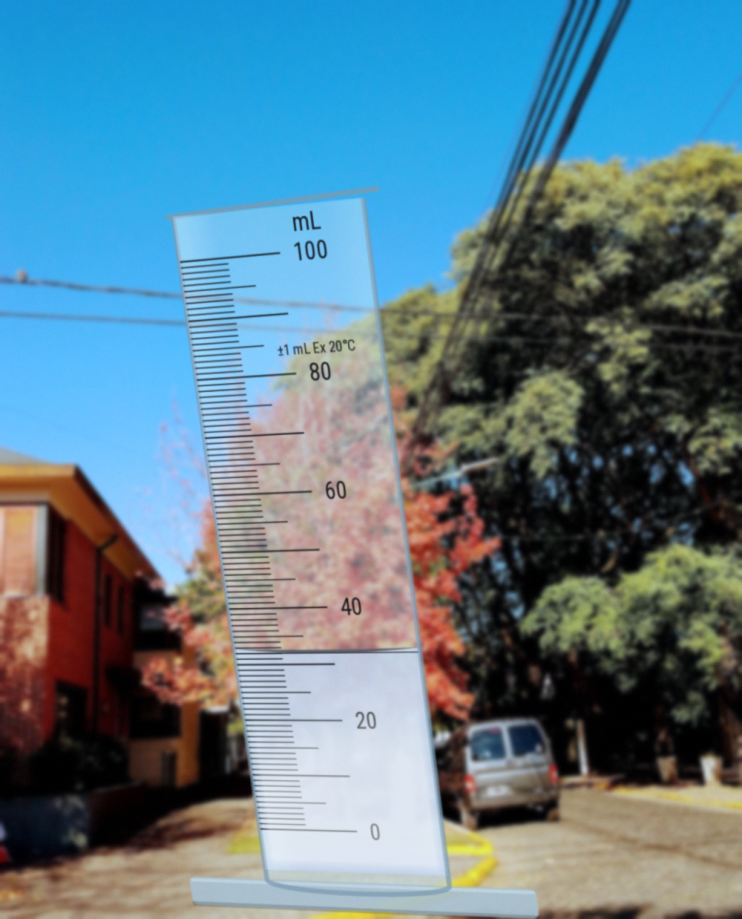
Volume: {"value": 32, "unit": "mL"}
